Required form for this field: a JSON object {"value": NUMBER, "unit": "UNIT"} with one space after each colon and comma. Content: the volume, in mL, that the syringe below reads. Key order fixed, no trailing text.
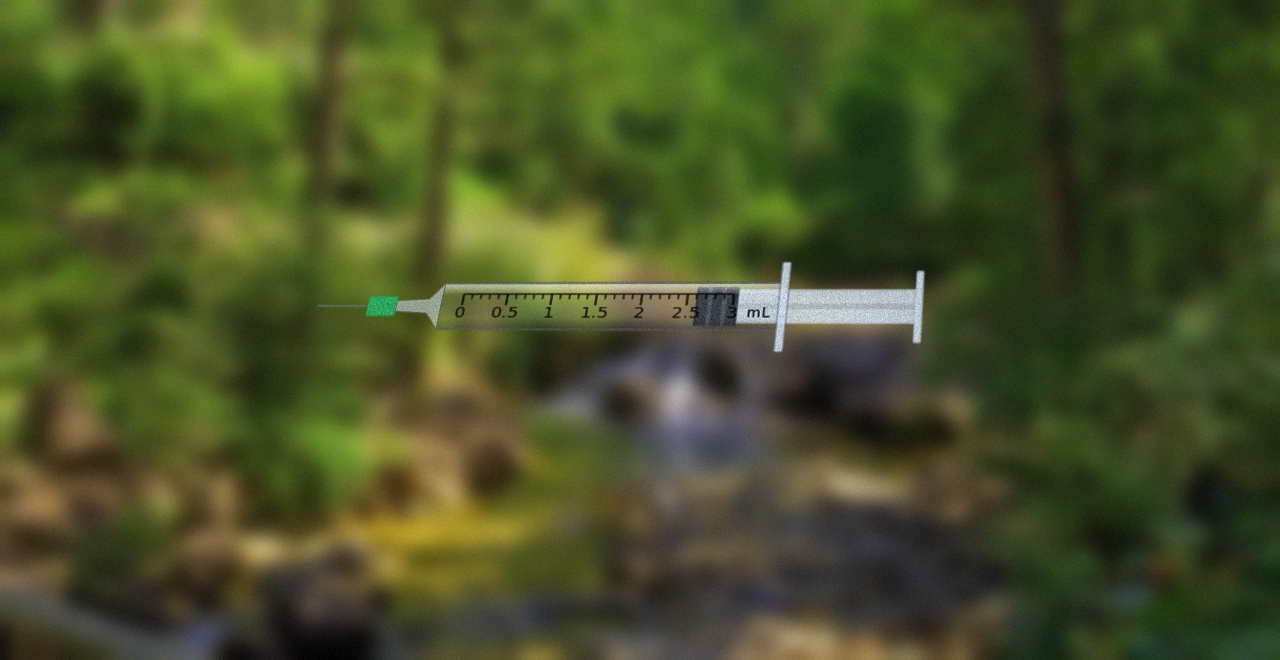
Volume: {"value": 2.6, "unit": "mL"}
